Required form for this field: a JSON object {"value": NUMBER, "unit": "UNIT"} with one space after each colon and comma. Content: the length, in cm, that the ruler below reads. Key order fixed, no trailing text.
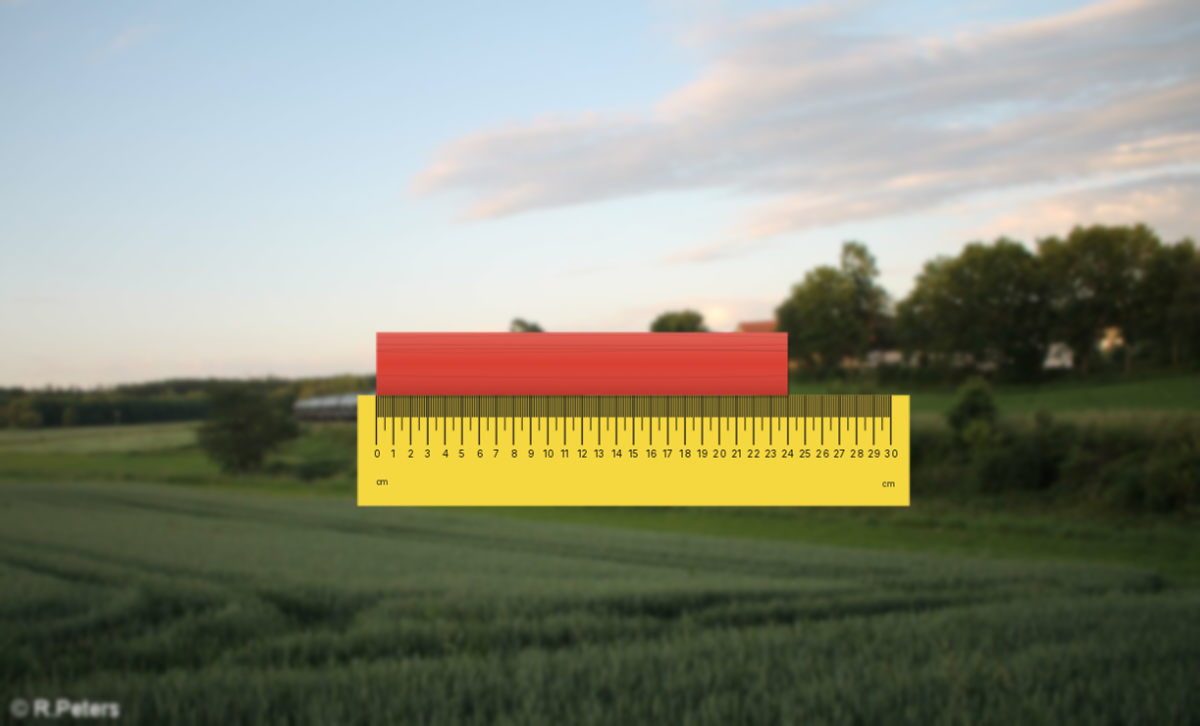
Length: {"value": 24, "unit": "cm"}
